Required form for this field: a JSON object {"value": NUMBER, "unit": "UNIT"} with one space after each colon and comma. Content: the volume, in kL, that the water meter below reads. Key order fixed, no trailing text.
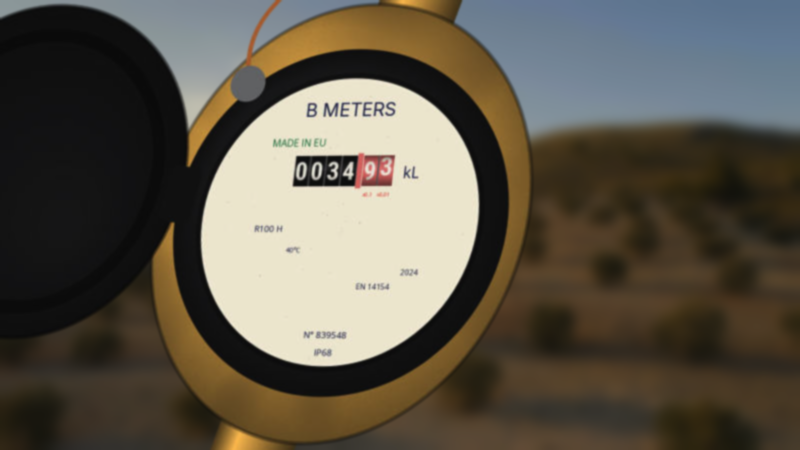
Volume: {"value": 34.93, "unit": "kL"}
